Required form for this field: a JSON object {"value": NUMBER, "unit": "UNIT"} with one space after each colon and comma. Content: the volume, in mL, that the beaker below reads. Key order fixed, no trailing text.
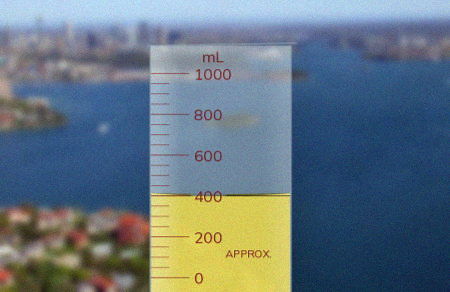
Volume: {"value": 400, "unit": "mL"}
